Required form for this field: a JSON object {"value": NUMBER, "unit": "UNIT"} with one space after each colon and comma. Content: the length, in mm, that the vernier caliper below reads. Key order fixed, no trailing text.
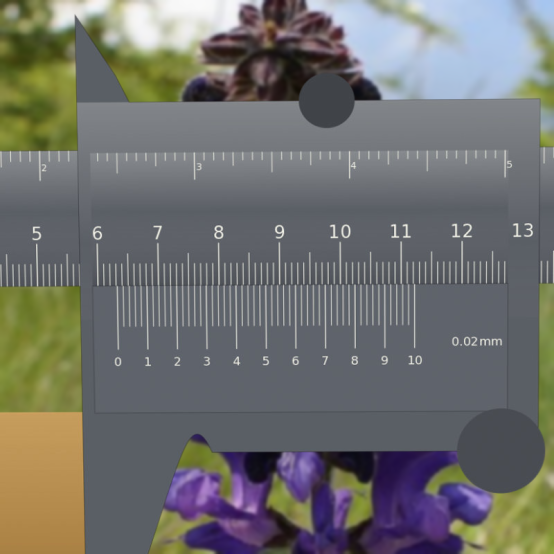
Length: {"value": 63.2, "unit": "mm"}
